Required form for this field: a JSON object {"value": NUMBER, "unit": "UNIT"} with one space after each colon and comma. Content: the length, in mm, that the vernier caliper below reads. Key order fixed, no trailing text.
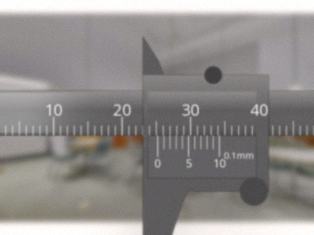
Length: {"value": 25.2, "unit": "mm"}
